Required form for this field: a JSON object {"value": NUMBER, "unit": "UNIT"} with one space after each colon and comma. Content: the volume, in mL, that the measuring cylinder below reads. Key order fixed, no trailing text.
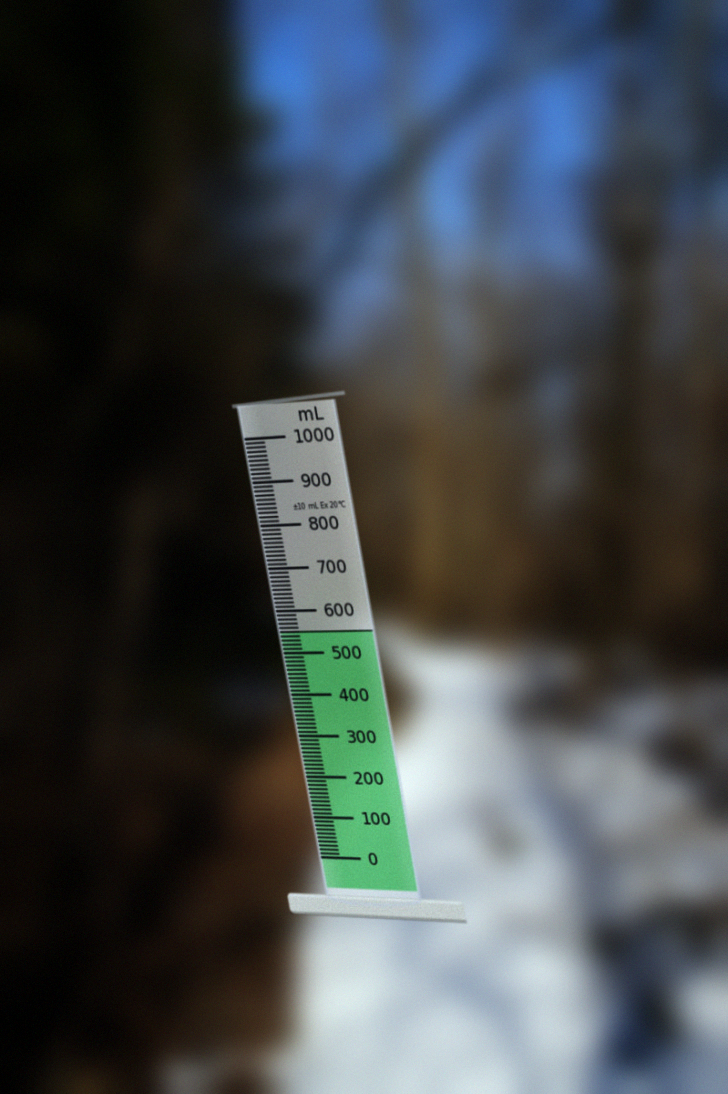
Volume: {"value": 550, "unit": "mL"}
